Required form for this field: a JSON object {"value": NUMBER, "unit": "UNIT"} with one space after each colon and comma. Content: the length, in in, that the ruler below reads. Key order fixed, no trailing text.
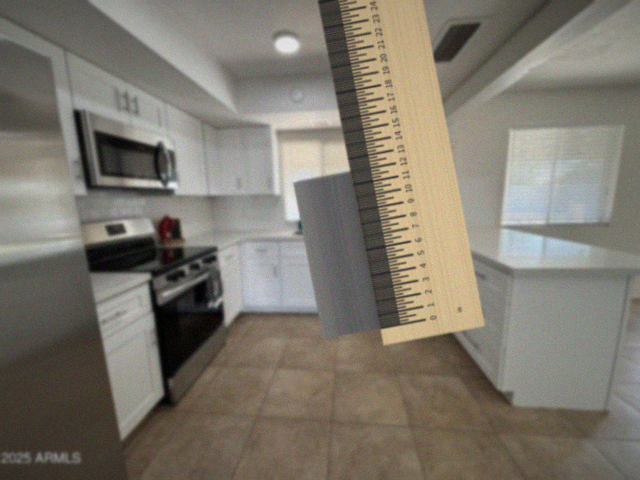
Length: {"value": 12, "unit": "in"}
